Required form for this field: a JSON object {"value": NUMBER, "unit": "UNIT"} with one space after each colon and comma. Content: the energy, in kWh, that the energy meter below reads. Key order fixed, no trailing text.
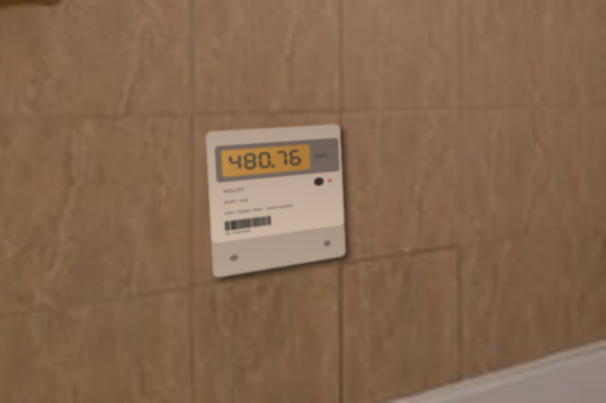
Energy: {"value": 480.76, "unit": "kWh"}
